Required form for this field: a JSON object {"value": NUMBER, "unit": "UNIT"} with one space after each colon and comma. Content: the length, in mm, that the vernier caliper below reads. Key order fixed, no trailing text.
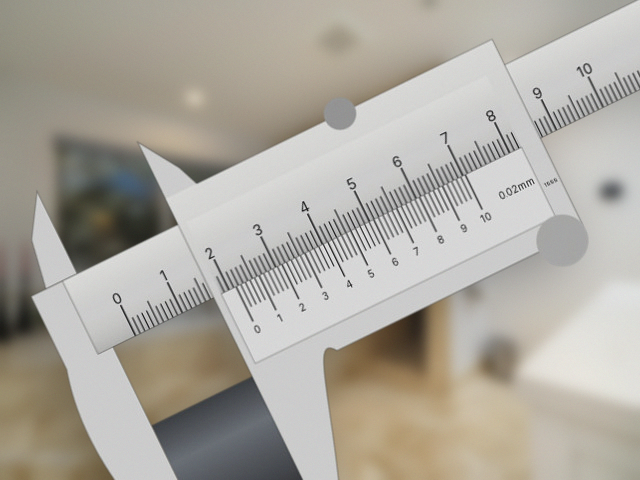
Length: {"value": 21.5, "unit": "mm"}
